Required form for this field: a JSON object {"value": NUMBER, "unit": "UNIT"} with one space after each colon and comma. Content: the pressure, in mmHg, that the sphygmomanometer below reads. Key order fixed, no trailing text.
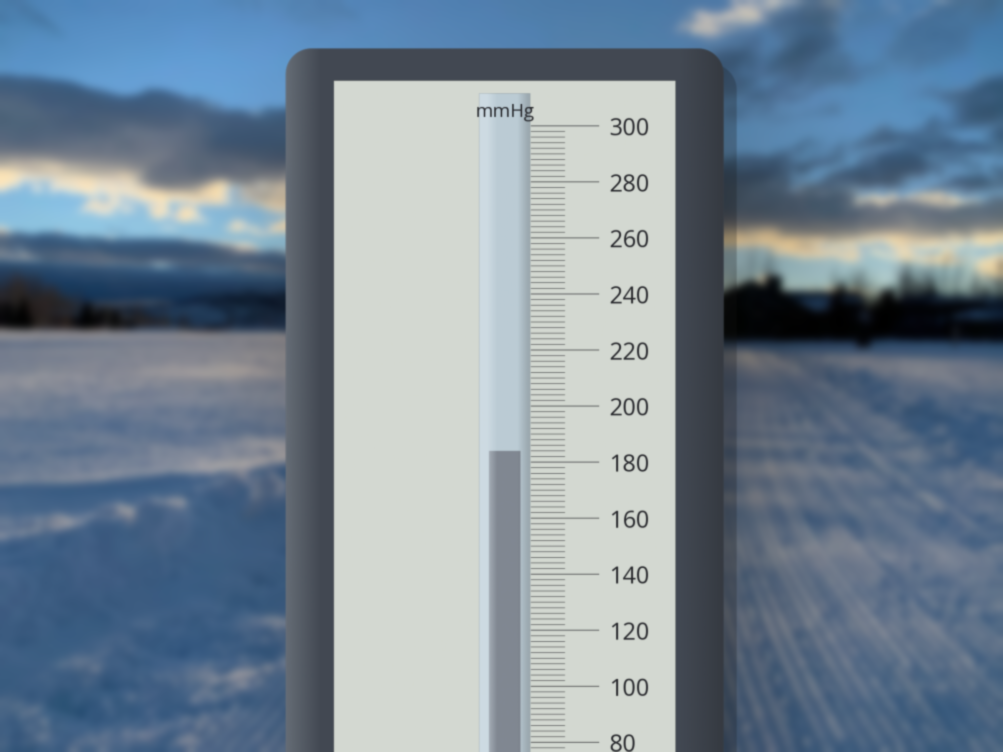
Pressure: {"value": 184, "unit": "mmHg"}
